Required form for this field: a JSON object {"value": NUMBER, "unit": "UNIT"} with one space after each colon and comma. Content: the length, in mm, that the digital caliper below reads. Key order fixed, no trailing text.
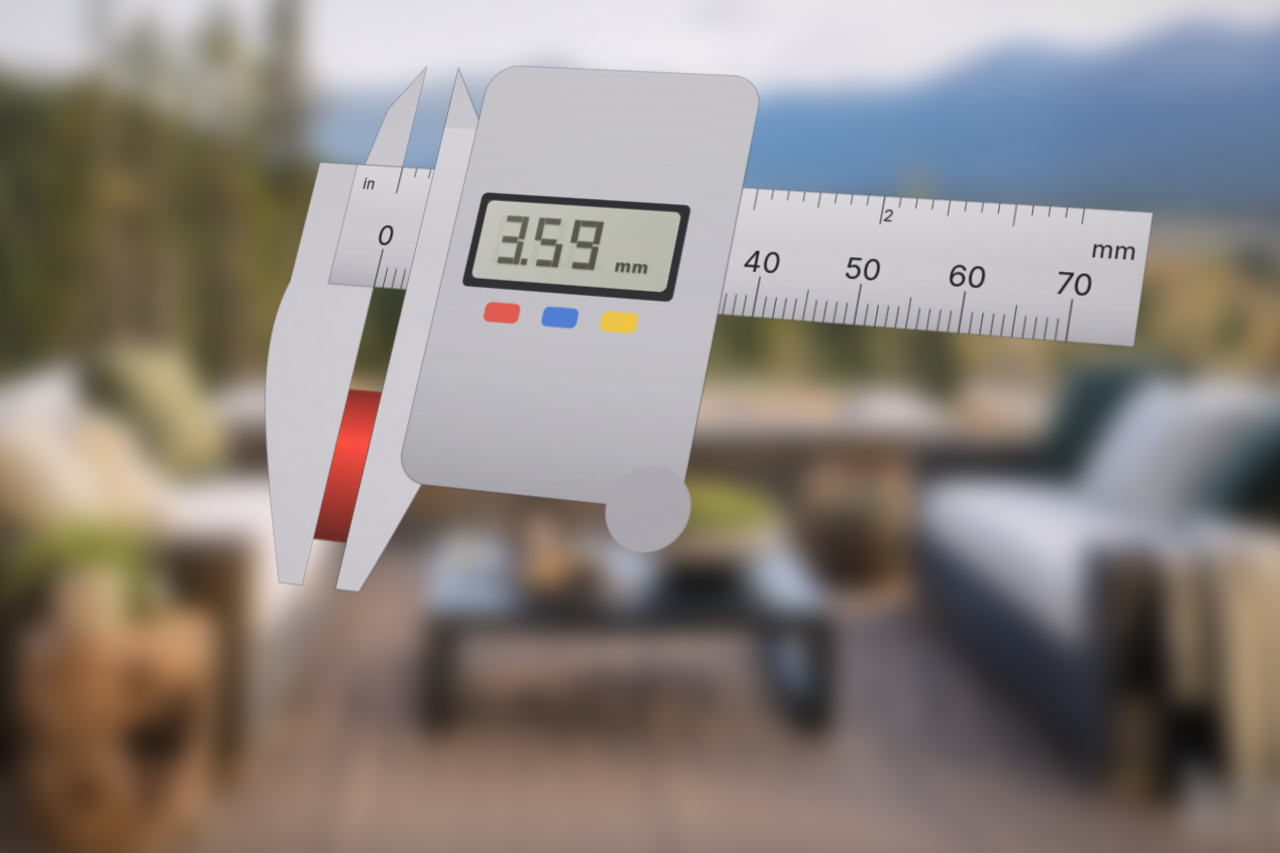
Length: {"value": 3.59, "unit": "mm"}
